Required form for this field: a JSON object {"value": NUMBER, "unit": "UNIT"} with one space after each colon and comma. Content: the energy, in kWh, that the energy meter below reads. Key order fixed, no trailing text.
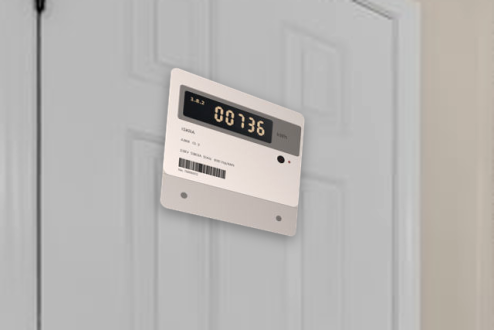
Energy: {"value": 736, "unit": "kWh"}
